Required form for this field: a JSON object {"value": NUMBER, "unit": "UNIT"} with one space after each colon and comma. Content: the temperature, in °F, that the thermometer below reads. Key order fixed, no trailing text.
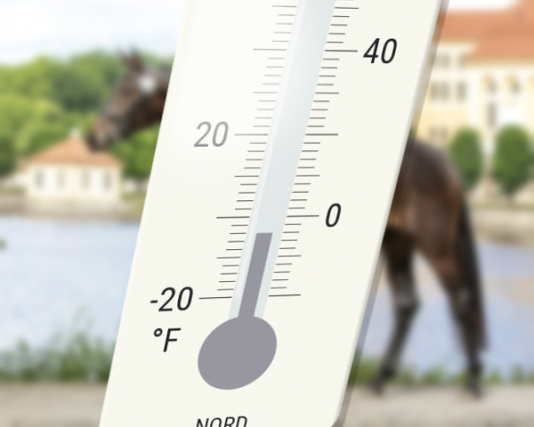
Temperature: {"value": -4, "unit": "°F"}
